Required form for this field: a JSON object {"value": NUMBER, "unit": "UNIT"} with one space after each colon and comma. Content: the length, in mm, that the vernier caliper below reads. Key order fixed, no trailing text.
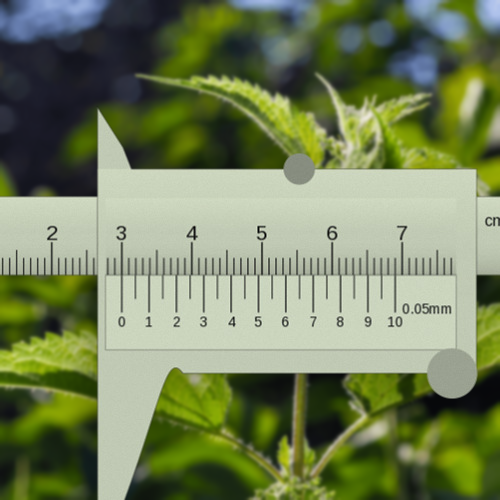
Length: {"value": 30.0, "unit": "mm"}
